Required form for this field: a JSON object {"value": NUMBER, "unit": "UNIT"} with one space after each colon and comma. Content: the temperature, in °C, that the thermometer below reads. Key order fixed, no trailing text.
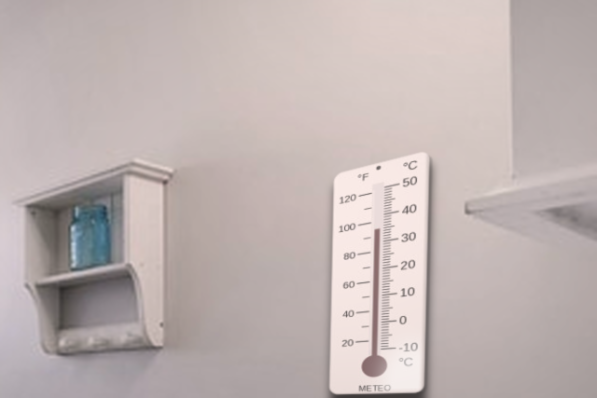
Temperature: {"value": 35, "unit": "°C"}
